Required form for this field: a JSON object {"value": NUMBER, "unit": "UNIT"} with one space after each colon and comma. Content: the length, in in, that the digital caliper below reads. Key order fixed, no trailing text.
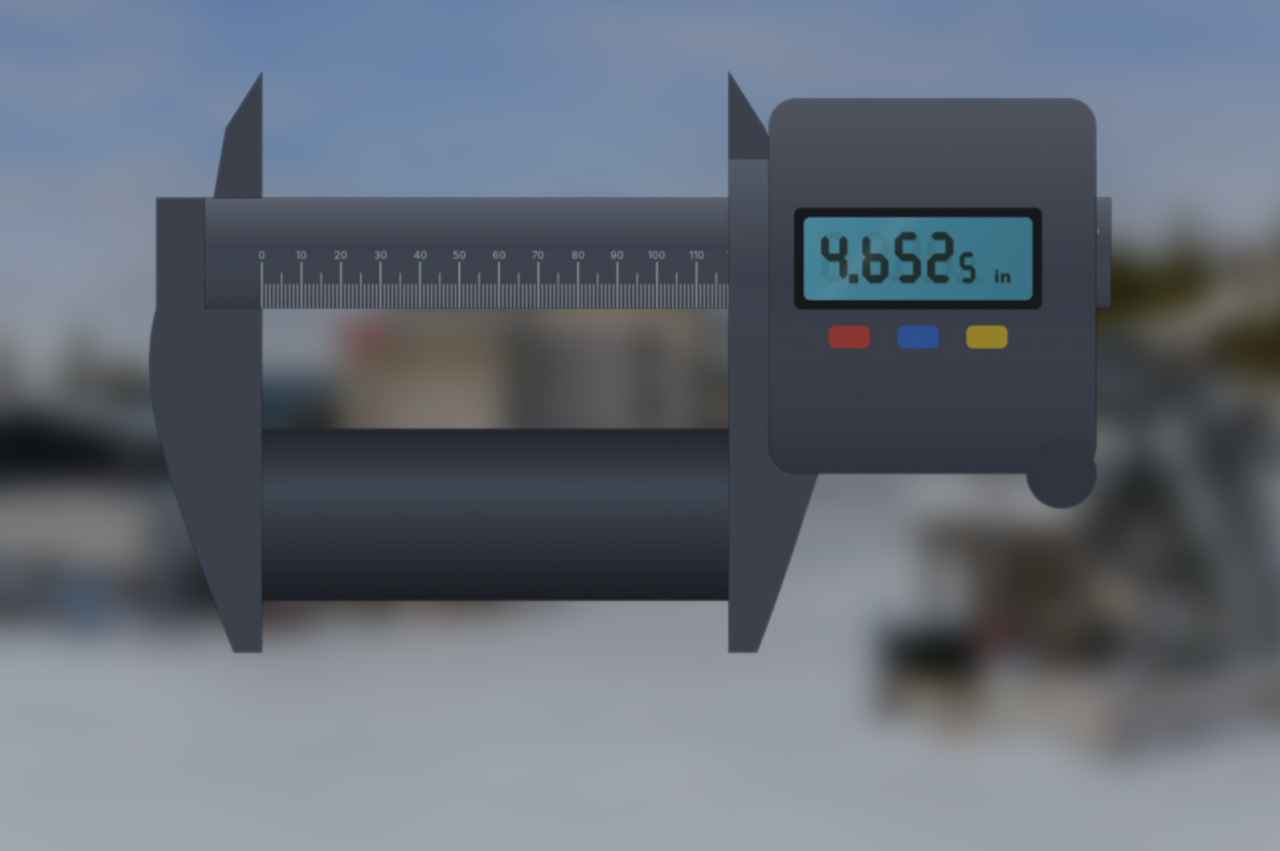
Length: {"value": 4.6525, "unit": "in"}
